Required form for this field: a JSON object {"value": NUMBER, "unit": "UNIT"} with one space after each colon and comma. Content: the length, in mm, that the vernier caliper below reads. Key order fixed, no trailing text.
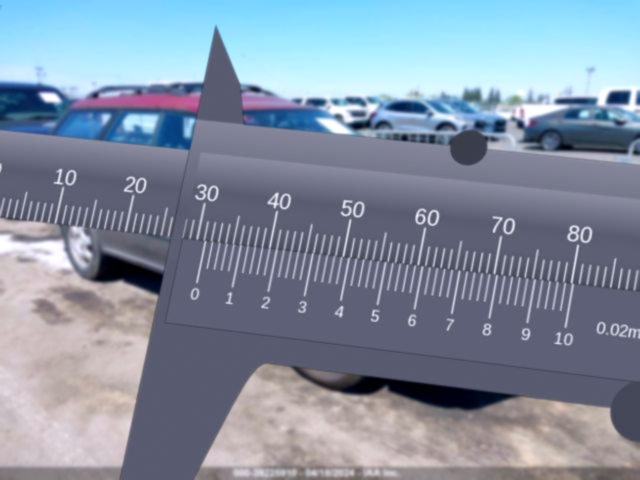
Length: {"value": 31.2, "unit": "mm"}
